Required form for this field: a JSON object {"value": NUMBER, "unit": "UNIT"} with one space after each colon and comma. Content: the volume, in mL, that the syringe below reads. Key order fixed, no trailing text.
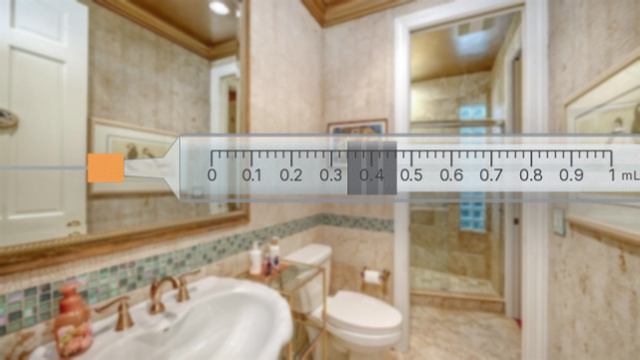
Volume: {"value": 0.34, "unit": "mL"}
